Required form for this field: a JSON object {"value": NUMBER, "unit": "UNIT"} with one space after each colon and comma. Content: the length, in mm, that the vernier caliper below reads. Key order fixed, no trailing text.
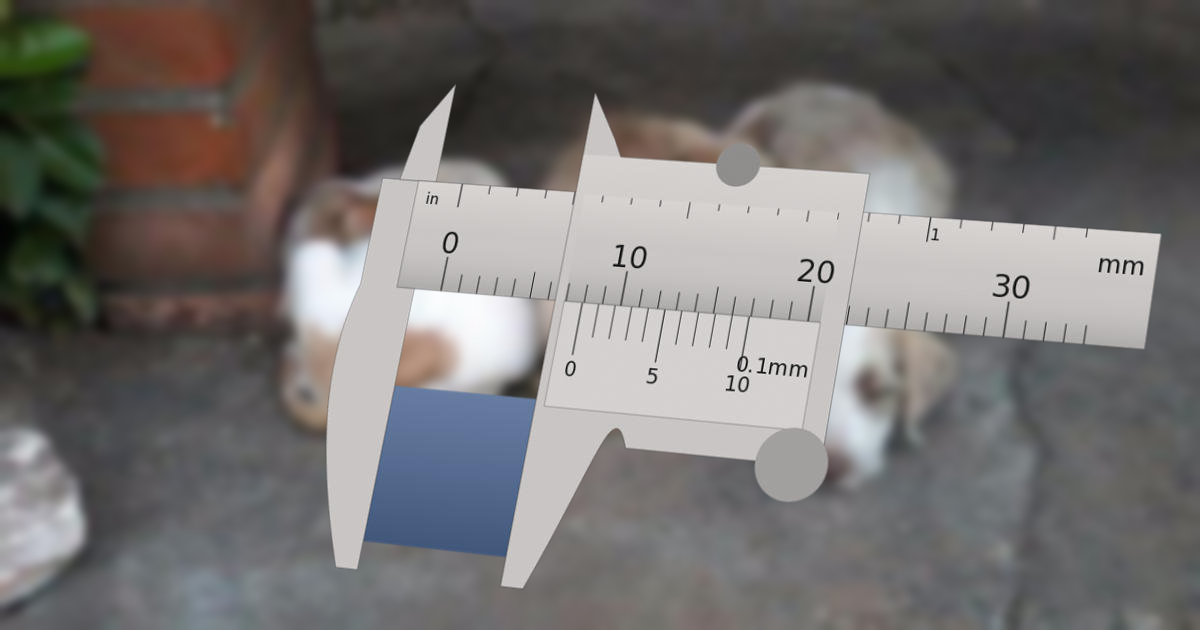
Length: {"value": 7.9, "unit": "mm"}
